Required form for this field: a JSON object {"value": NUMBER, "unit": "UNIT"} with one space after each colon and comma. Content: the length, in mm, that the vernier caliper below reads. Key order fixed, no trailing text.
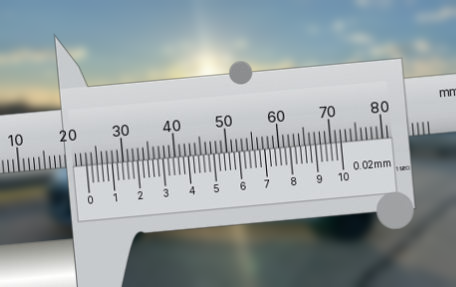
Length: {"value": 23.0, "unit": "mm"}
